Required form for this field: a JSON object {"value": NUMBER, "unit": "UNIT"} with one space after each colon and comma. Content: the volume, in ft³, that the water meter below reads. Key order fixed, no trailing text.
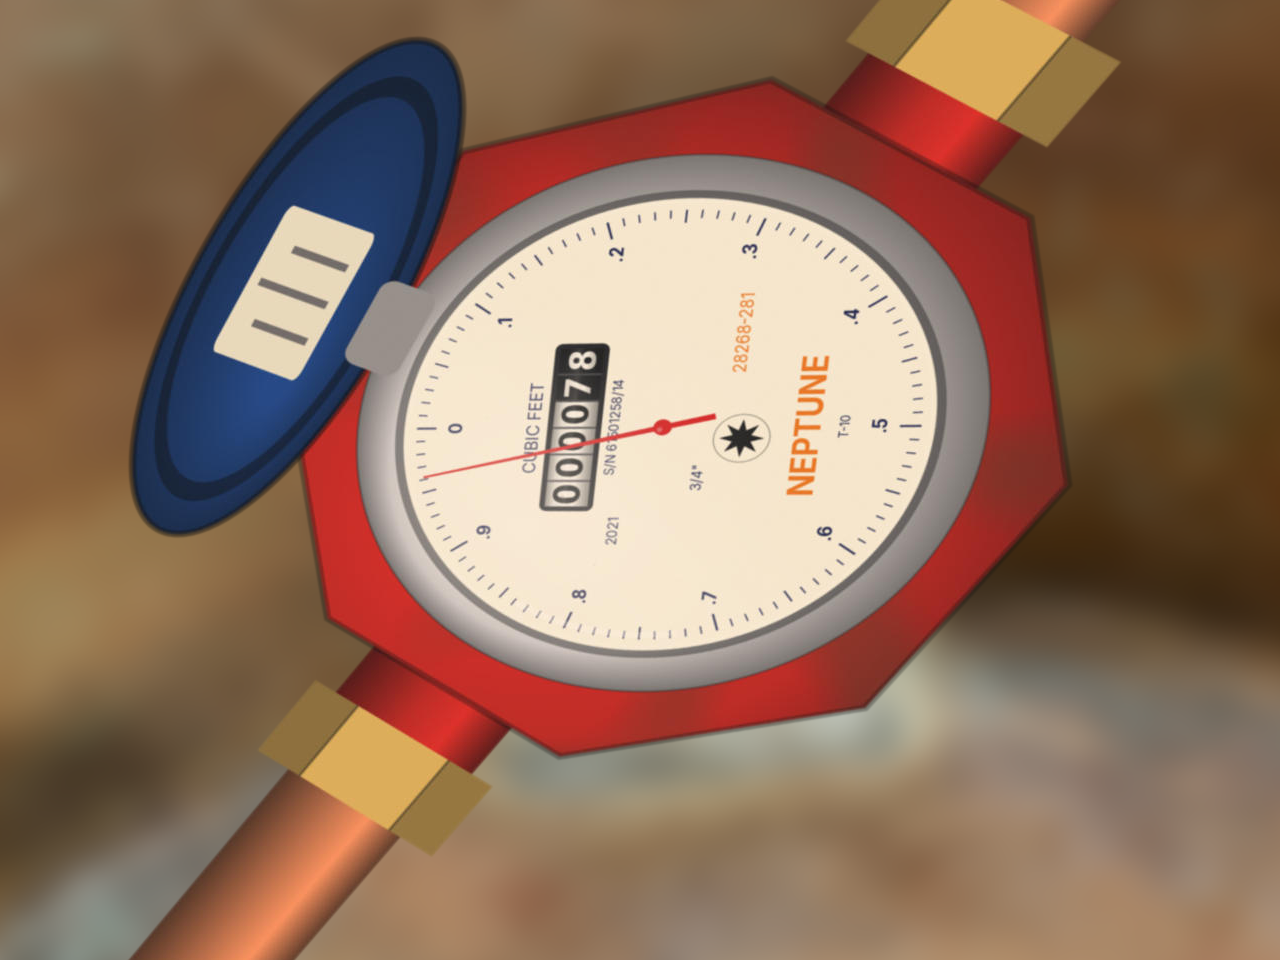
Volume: {"value": 77.96, "unit": "ft³"}
